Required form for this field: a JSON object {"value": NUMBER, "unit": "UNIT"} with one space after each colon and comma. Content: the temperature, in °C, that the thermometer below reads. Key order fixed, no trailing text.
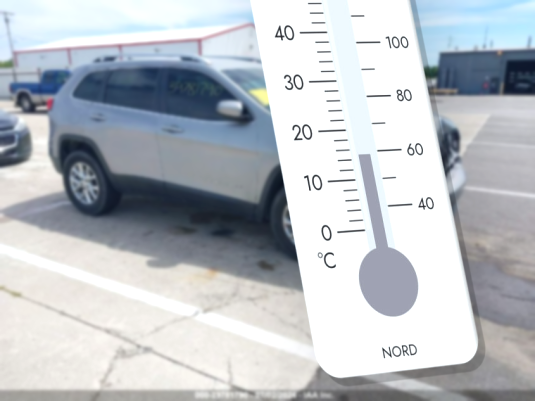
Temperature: {"value": 15, "unit": "°C"}
